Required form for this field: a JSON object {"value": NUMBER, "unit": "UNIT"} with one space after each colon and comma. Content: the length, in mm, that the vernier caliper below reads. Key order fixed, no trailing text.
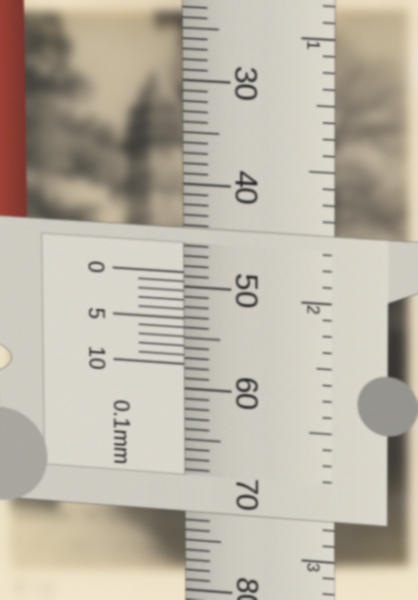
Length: {"value": 48.6, "unit": "mm"}
